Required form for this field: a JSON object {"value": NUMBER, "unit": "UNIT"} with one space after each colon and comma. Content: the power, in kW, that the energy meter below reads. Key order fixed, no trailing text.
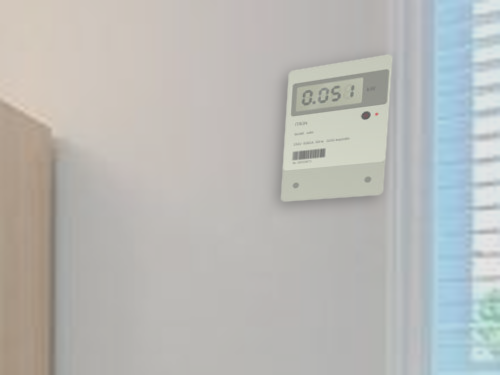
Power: {"value": 0.051, "unit": "kW"}
